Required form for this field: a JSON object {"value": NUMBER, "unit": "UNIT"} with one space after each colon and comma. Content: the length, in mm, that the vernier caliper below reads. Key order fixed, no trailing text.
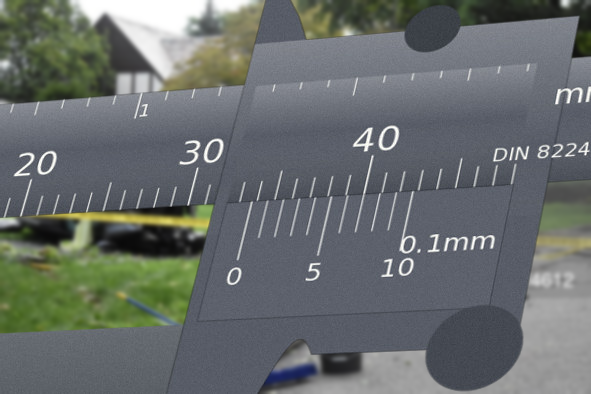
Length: {"value": 33.7, "unit": "mm"}
